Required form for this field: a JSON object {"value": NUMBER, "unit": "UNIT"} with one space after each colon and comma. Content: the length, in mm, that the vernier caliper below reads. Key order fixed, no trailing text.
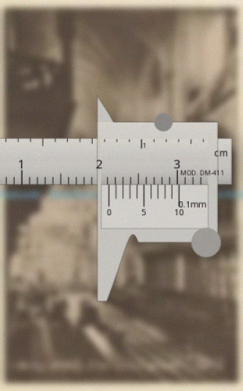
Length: {"value": 21.2, "unit": "mm"}
